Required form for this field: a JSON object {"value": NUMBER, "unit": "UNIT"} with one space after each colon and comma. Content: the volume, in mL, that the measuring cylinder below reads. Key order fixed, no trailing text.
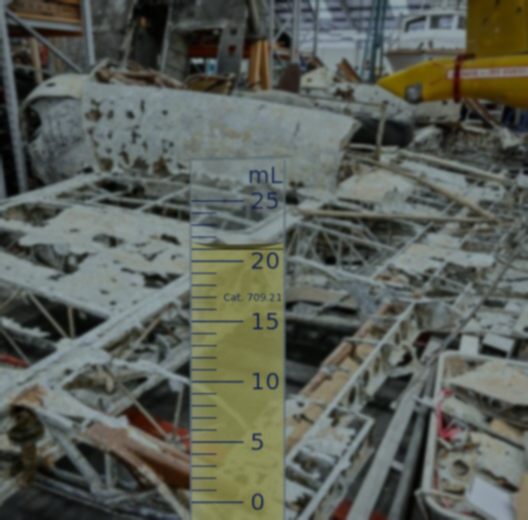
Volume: {"value": 21, "unit": "mL"}
